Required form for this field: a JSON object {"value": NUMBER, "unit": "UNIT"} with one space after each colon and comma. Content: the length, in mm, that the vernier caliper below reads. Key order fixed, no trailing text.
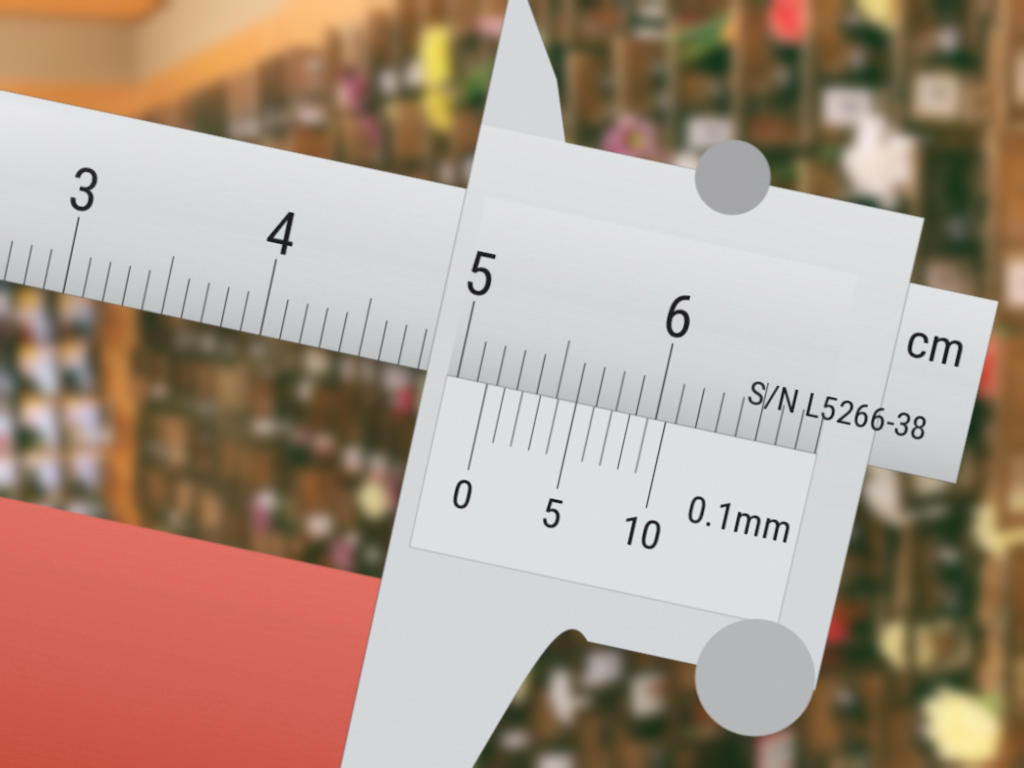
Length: {"value": 51.5, "unit": "mm"}
